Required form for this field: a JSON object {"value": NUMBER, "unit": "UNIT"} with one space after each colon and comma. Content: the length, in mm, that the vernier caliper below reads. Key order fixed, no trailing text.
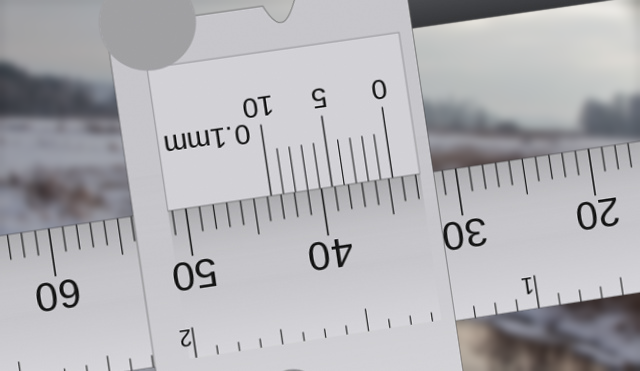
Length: {"value": 34.7, "unit": "mm"}
